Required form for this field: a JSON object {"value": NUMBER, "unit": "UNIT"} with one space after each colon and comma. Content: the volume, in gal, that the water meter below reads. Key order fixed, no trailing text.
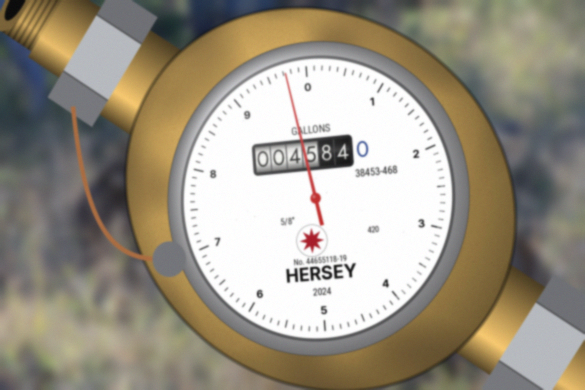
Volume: {"value": 45839.7, "unit": "gal"}
